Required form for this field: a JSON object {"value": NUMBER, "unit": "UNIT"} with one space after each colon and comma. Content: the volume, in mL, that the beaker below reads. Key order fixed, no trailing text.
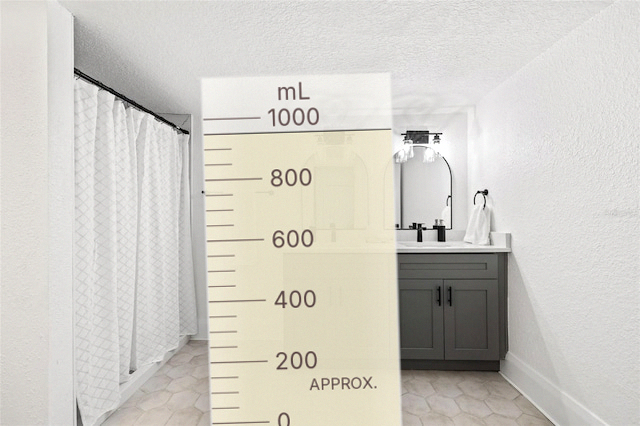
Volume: {"value": 950, "unit": "mL"}
